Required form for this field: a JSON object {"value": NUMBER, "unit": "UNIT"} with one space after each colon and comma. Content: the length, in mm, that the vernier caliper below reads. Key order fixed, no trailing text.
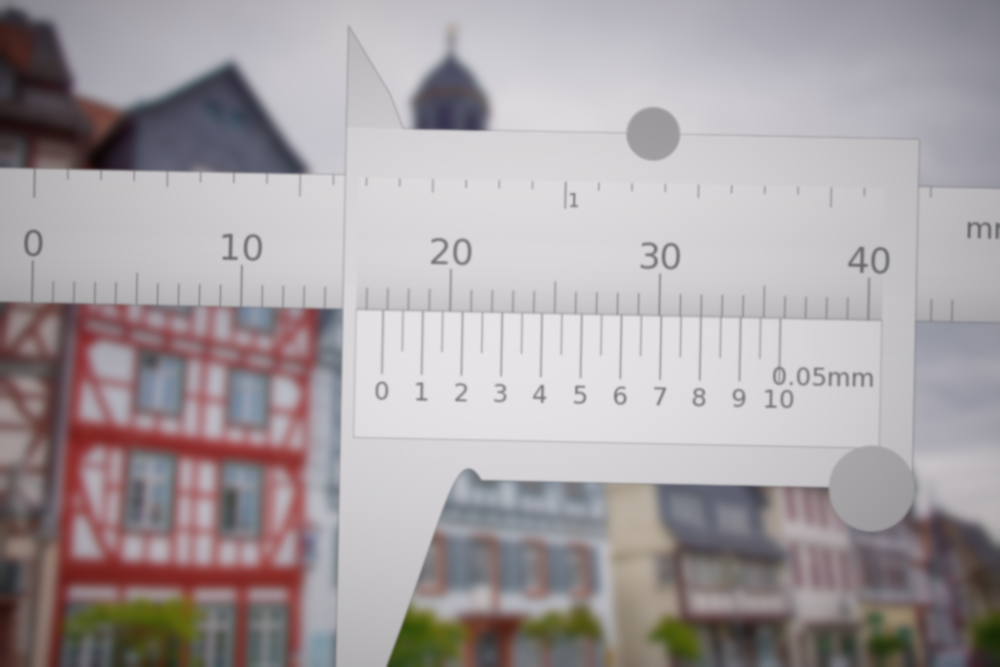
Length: {"value": 16.8, "unit": "mm"}
